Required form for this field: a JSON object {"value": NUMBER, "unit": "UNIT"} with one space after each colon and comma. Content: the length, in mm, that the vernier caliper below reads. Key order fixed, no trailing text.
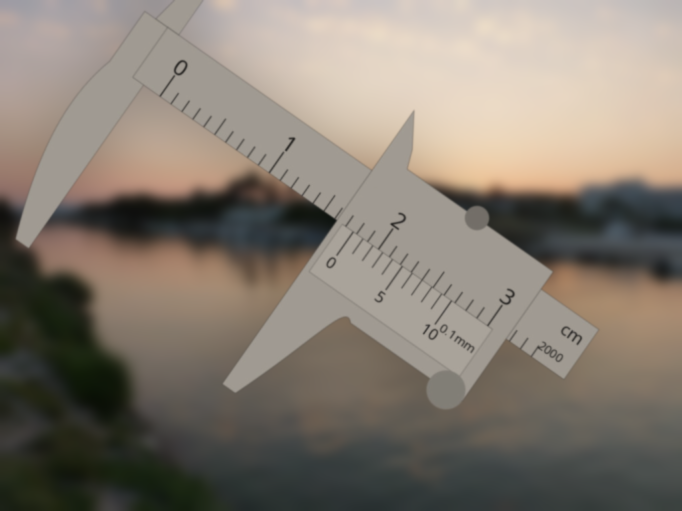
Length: {"value": 17.7, "unit": "mm"}
